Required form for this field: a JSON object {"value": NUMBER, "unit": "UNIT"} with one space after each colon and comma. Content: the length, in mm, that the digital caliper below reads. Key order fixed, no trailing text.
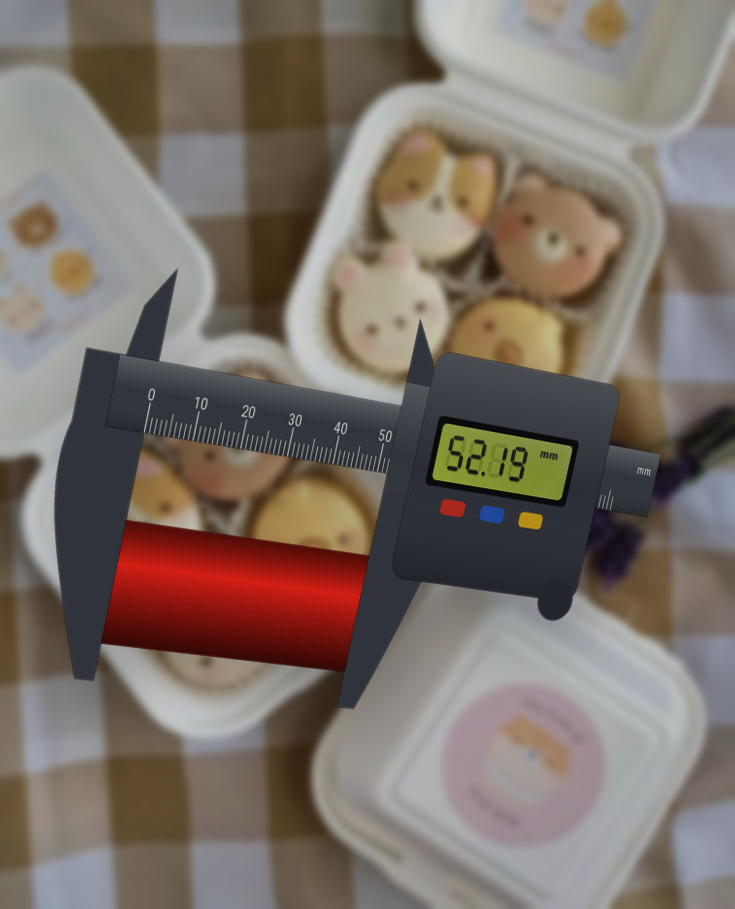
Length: {"value": 52.19, "unit": "mm"}
